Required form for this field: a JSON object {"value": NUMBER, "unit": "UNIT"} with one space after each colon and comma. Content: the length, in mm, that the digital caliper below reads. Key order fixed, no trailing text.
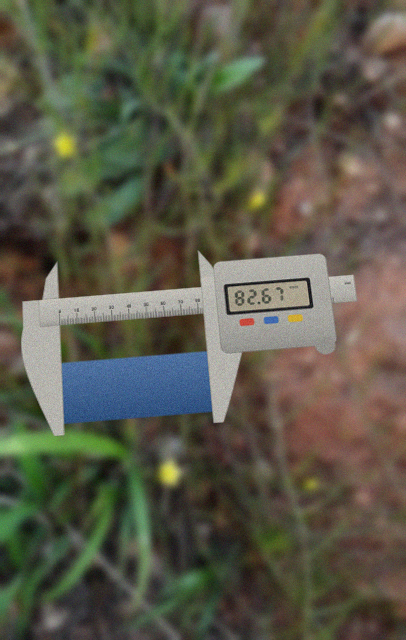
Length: {"value": 82.67, "unit": "mm"}
